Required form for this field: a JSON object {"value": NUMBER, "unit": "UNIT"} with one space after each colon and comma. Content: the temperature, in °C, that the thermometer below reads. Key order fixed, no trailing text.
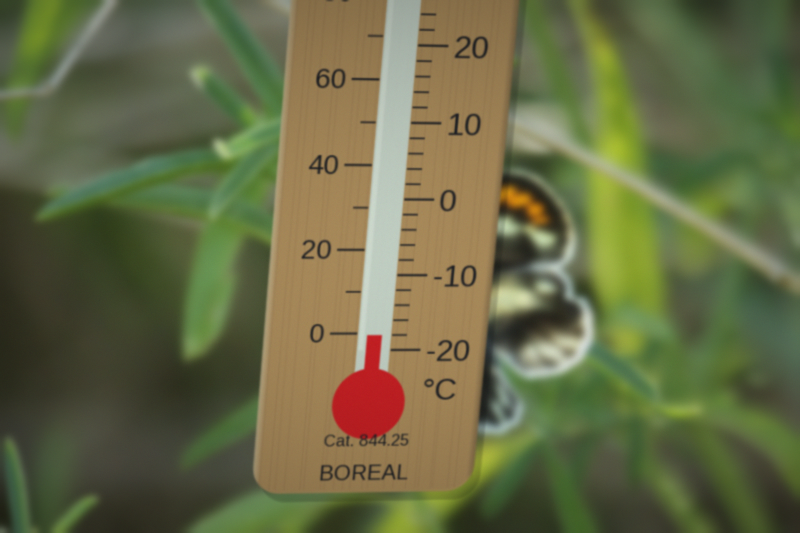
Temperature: {"value": -18, "unit": "°C"}
